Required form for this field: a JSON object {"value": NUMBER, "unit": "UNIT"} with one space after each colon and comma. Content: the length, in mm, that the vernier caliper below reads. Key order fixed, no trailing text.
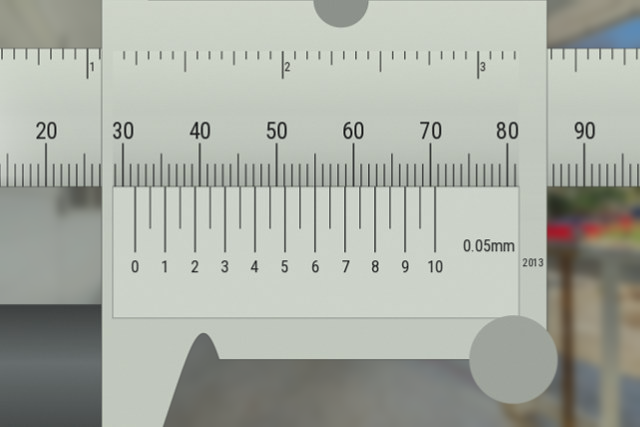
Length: {"value": 31.6, "unit": "mm"}
